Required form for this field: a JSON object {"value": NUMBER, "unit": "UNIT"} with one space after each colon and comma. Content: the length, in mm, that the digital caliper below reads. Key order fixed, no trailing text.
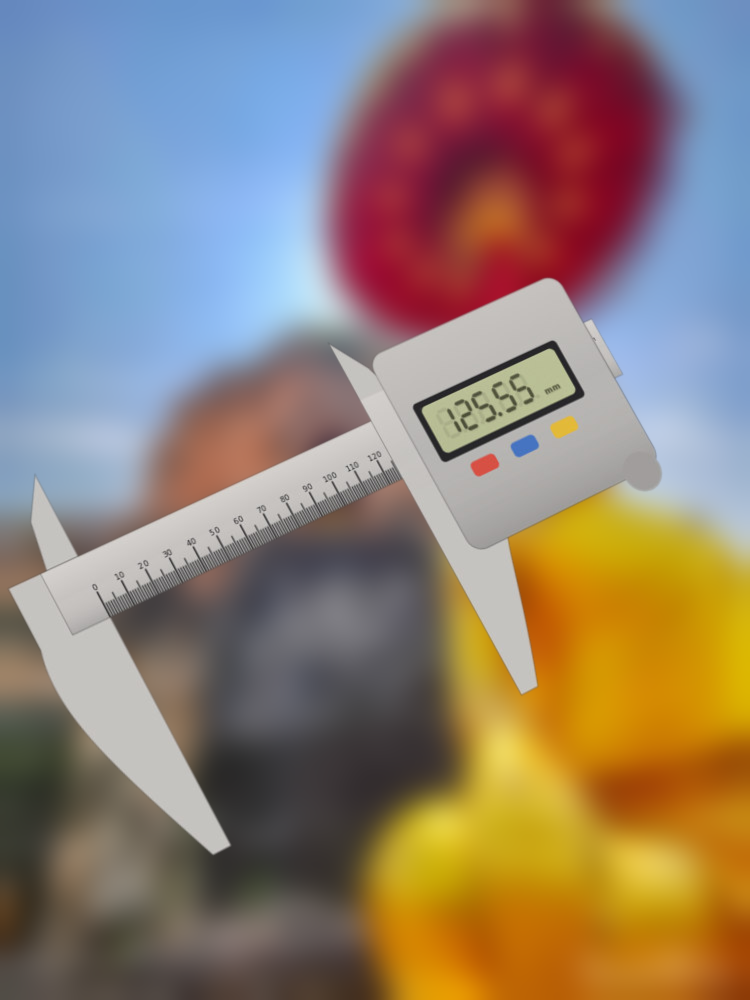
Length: {"value": 125.55, "unit": "mm"}
